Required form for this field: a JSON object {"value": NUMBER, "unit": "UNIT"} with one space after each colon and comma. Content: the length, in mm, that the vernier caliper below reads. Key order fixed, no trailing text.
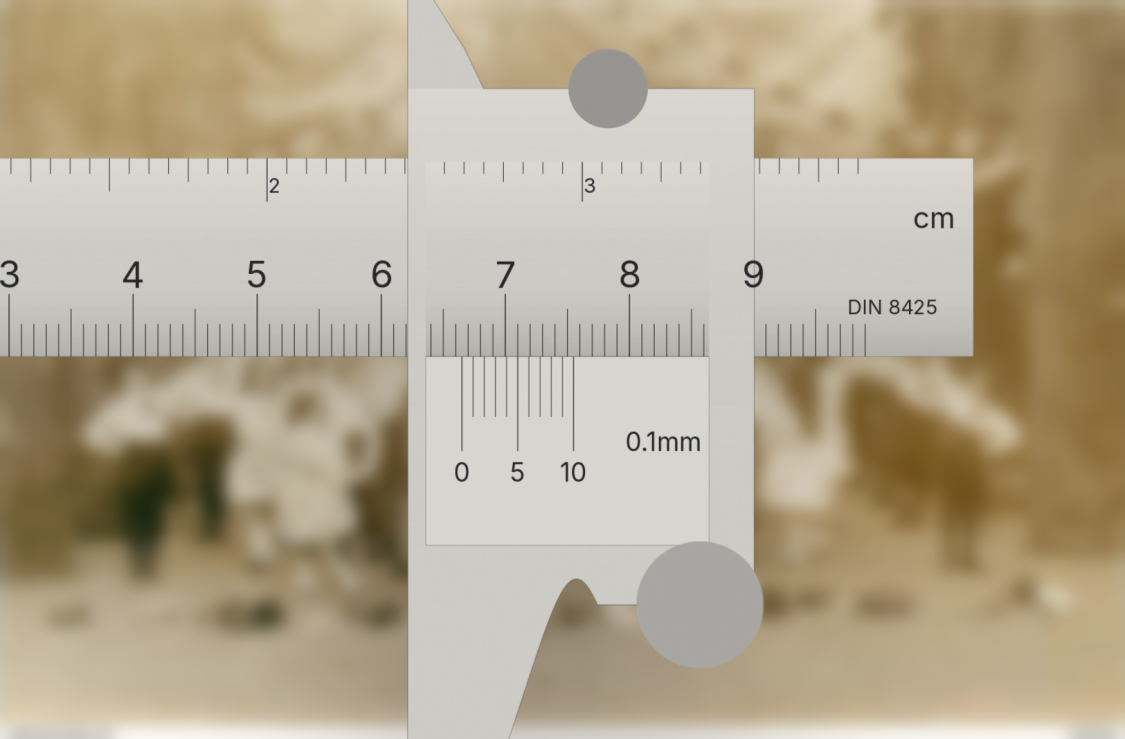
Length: {"value": 66.5, "unit": "mm"}
